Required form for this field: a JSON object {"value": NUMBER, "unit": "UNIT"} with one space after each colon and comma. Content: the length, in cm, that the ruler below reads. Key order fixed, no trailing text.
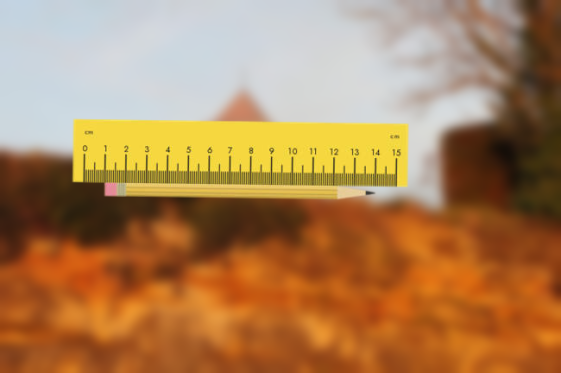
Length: {"value": 13, "unit": "cm"}
